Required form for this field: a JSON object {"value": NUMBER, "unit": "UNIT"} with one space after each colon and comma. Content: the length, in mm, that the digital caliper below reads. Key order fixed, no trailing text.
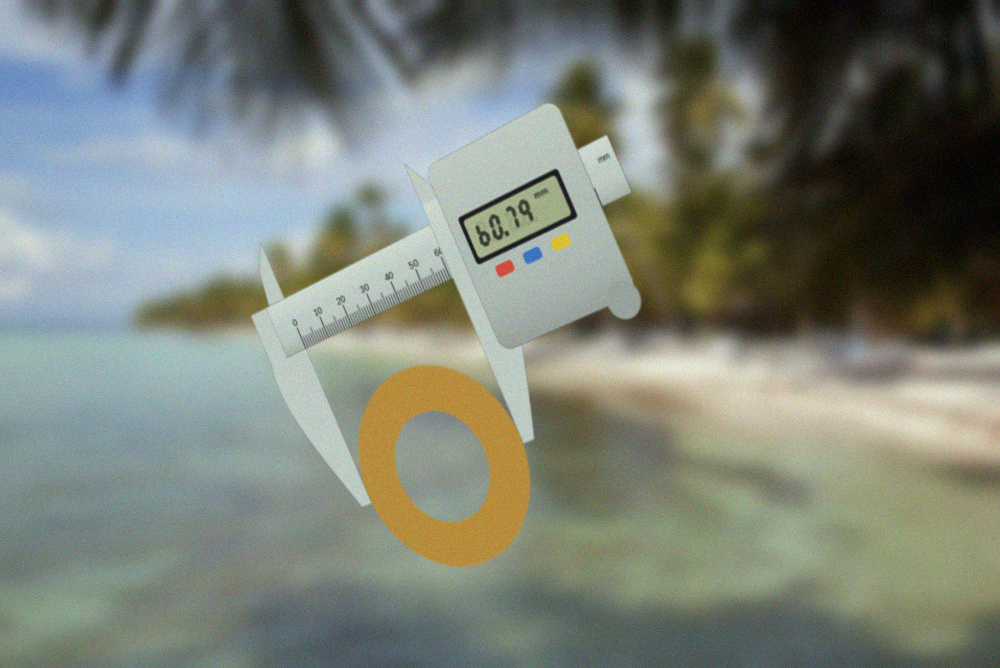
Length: {"value": 60.79, "unit": "mm"}
